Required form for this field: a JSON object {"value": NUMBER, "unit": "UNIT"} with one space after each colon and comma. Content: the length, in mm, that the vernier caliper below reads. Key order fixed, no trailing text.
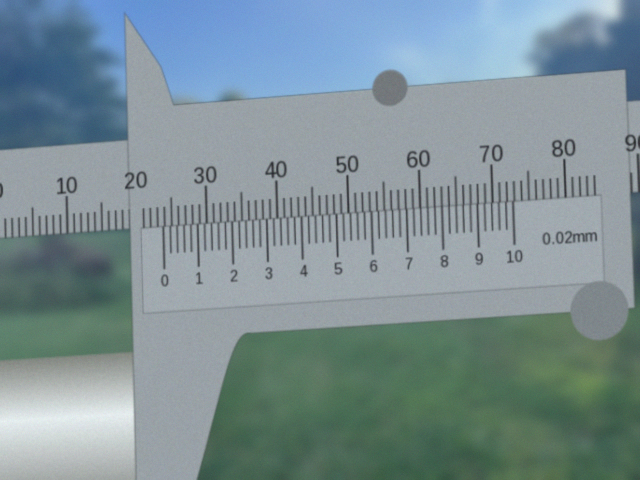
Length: {"value": 23.8, "unit": "mm"}
